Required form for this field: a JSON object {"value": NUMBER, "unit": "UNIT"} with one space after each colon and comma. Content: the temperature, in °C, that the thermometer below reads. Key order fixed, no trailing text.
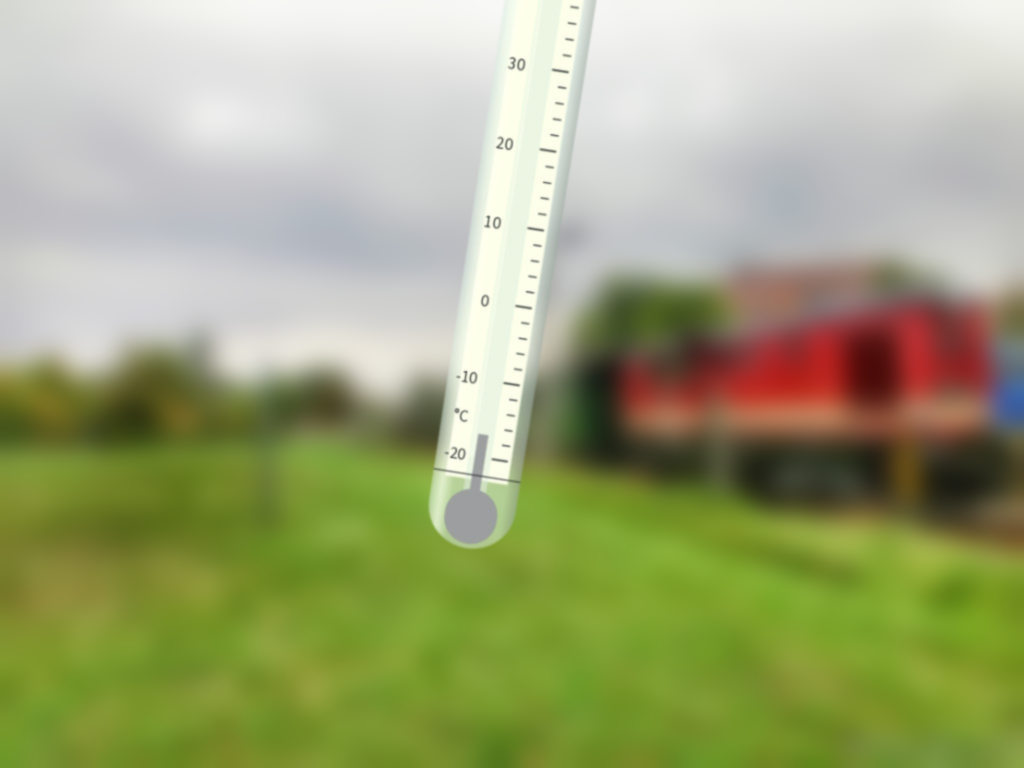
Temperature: {"value": -17, "unit": "°C"}
